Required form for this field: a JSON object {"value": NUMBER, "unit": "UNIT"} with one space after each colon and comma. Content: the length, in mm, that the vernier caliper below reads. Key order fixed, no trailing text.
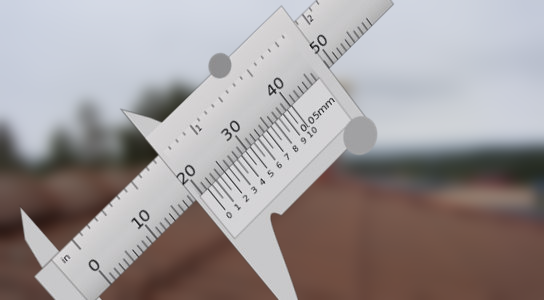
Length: {"value": 21.2, "unit": "mm"}
